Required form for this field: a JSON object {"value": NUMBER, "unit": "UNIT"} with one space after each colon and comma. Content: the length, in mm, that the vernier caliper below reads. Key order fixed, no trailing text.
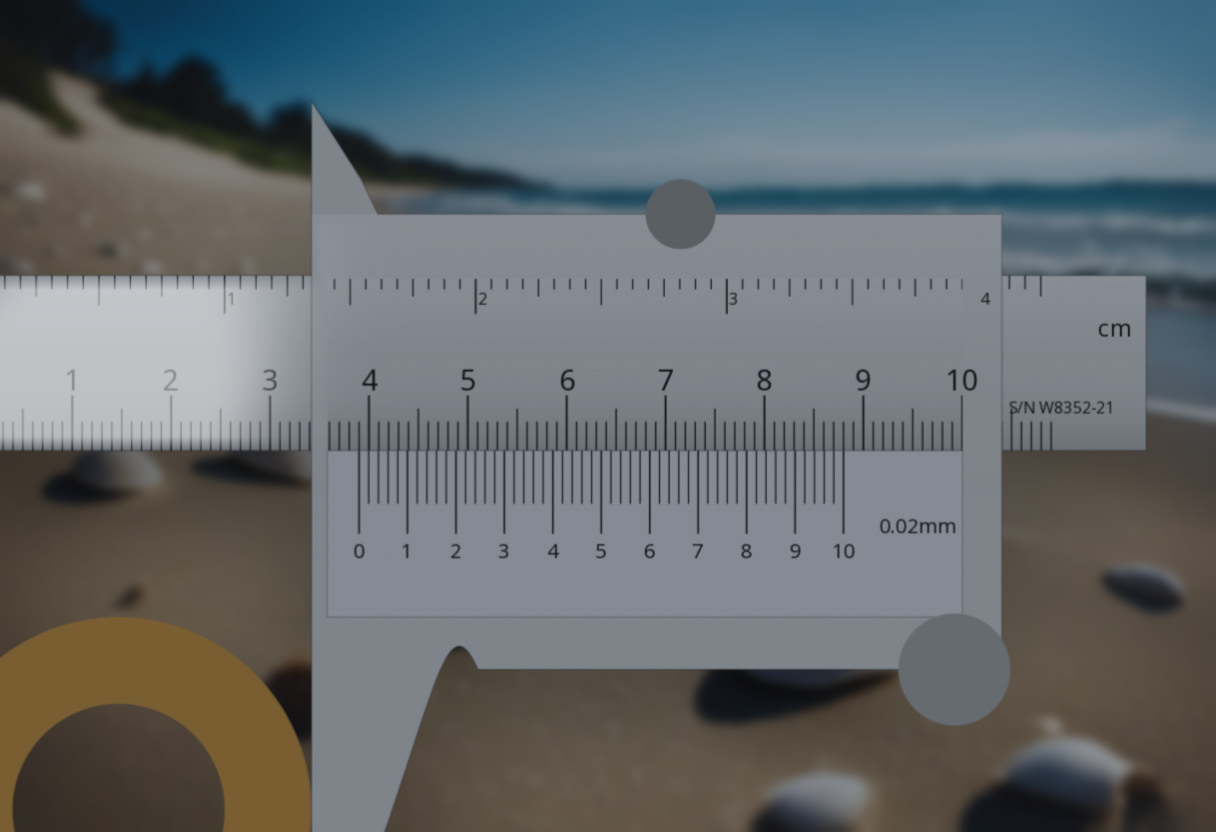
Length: {"value": 39.0, "unit": "mm"}
